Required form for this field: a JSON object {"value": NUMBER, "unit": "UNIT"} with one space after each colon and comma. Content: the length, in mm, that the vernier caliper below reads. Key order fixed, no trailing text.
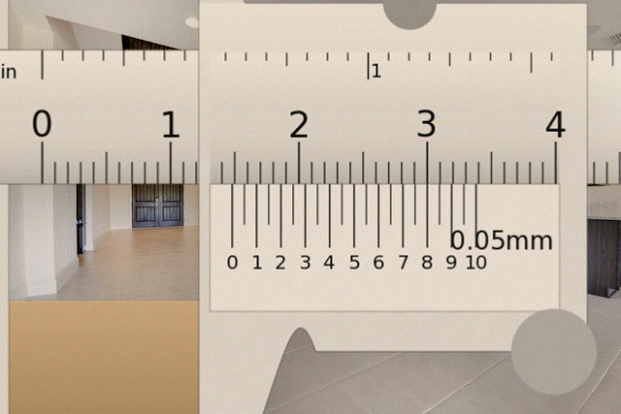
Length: {"value": 14.8, "unit": "mm"}
